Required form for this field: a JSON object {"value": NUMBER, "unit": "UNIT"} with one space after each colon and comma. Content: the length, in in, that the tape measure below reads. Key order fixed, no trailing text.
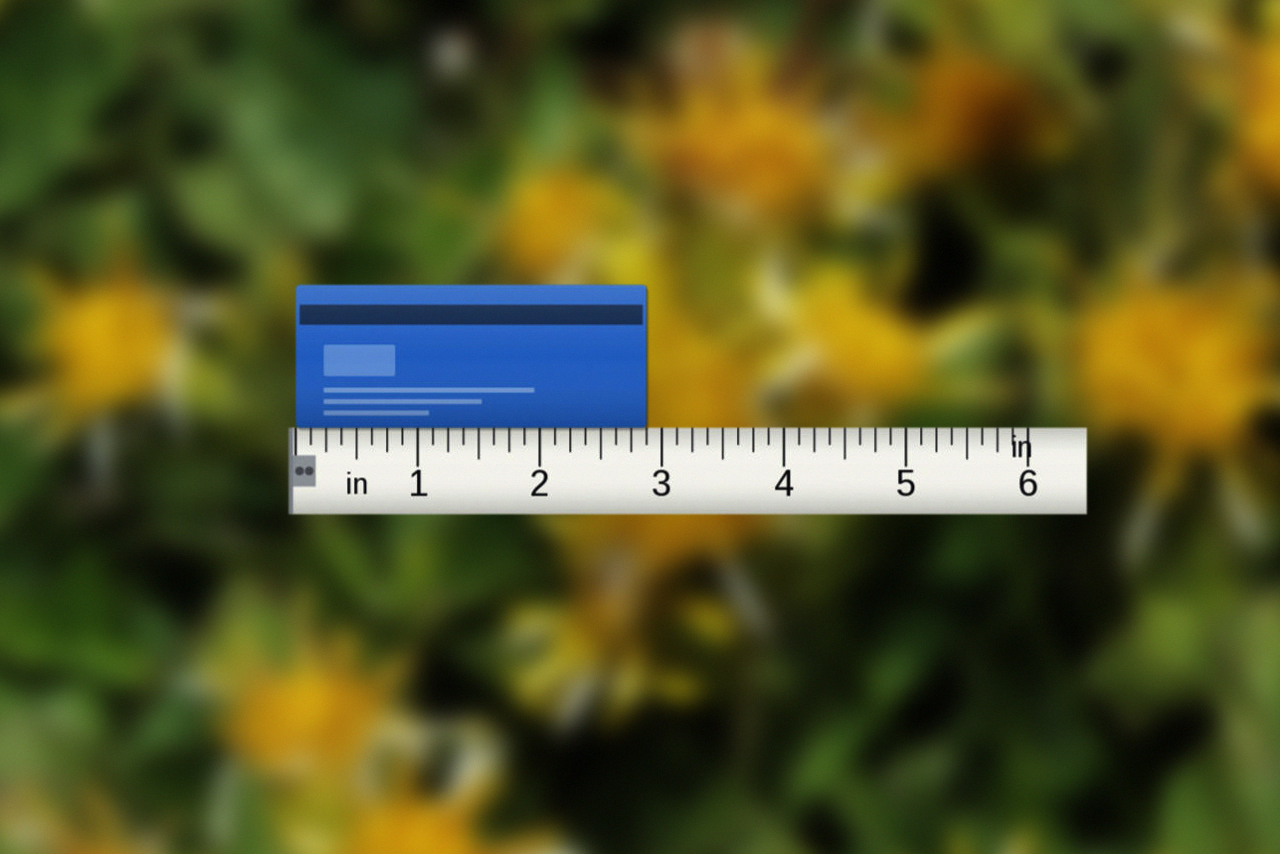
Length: {"value": 2.875, "unit": "in"}
